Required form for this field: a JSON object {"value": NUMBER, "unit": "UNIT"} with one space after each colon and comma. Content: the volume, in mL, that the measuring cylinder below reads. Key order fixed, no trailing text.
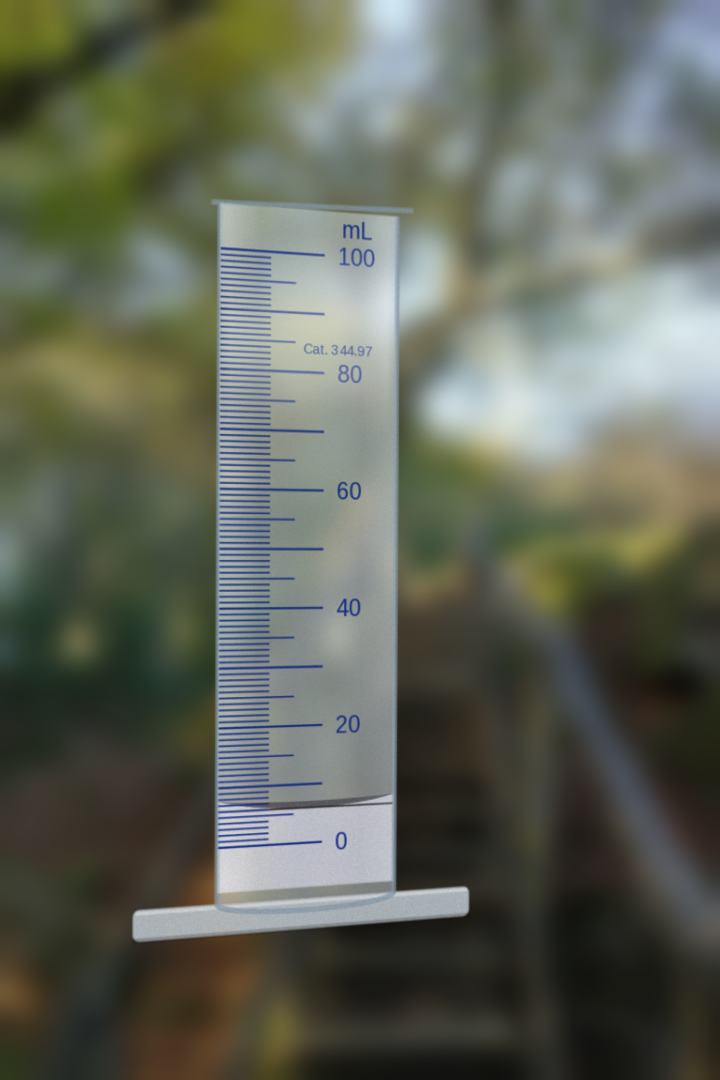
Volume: {"value": 6, "unit": "mL"}
